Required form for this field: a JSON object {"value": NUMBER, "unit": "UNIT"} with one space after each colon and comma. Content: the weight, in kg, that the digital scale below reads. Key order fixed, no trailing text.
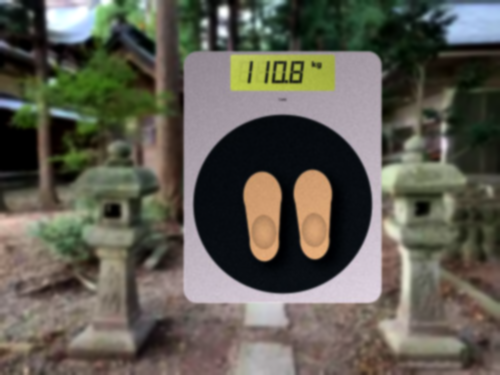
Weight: {"value": 110.8, "unit": "kg"}
